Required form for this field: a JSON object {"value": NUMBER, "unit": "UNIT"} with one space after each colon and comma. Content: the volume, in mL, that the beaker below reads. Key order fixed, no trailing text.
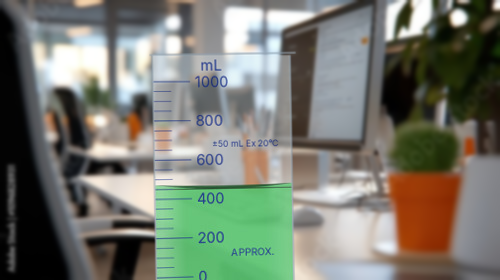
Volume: {"value": 450, "unit": "mL"}
